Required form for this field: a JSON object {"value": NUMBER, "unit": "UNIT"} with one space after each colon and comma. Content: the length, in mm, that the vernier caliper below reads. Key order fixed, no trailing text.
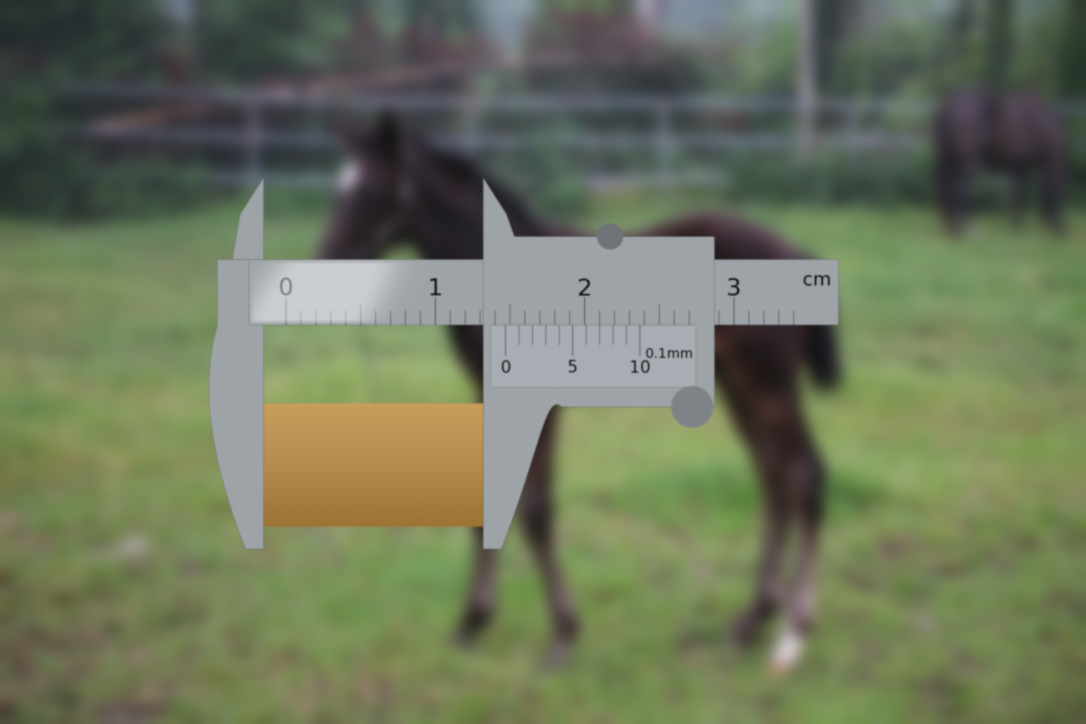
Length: {"value": 14.7, "unit": "mm"}
